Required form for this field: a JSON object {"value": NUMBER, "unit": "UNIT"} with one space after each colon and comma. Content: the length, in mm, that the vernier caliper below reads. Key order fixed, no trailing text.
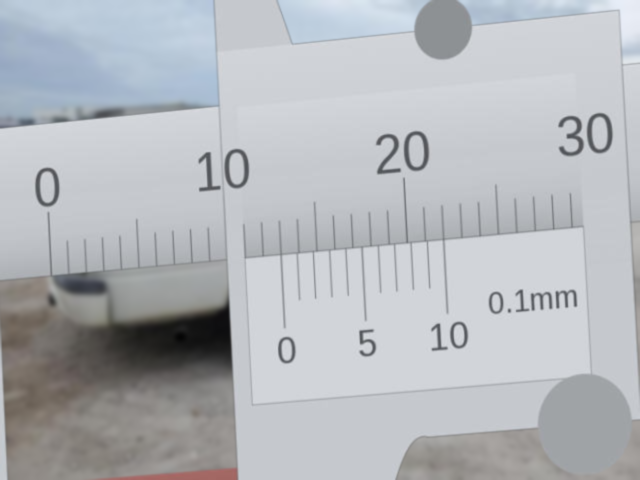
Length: {"value": 13.0, "unit": "mm"}
